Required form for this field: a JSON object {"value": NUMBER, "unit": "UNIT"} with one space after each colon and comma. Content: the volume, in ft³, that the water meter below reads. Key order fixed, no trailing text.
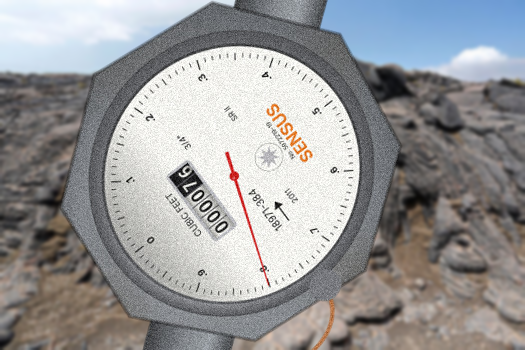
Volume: {"value": 75.80, "unit": "ft³"}
